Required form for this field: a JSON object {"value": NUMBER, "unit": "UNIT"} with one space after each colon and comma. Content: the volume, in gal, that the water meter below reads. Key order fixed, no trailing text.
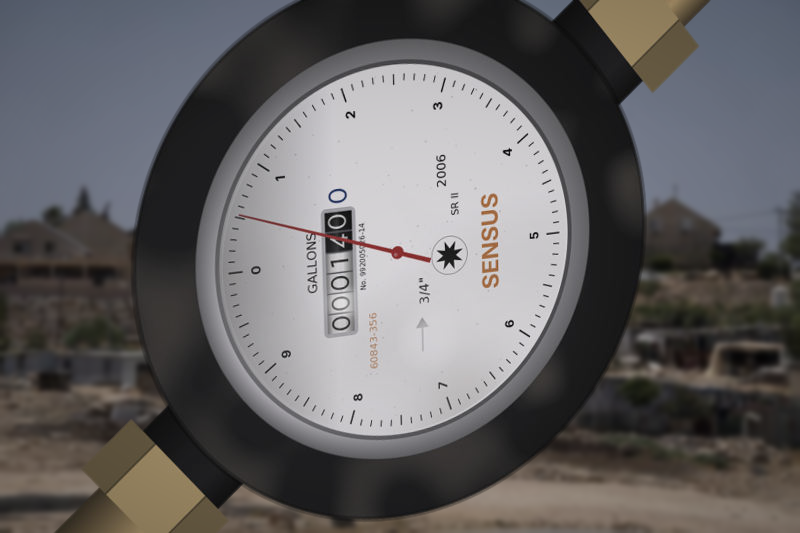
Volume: {"value": 1400.5, "unit": "gal"}
